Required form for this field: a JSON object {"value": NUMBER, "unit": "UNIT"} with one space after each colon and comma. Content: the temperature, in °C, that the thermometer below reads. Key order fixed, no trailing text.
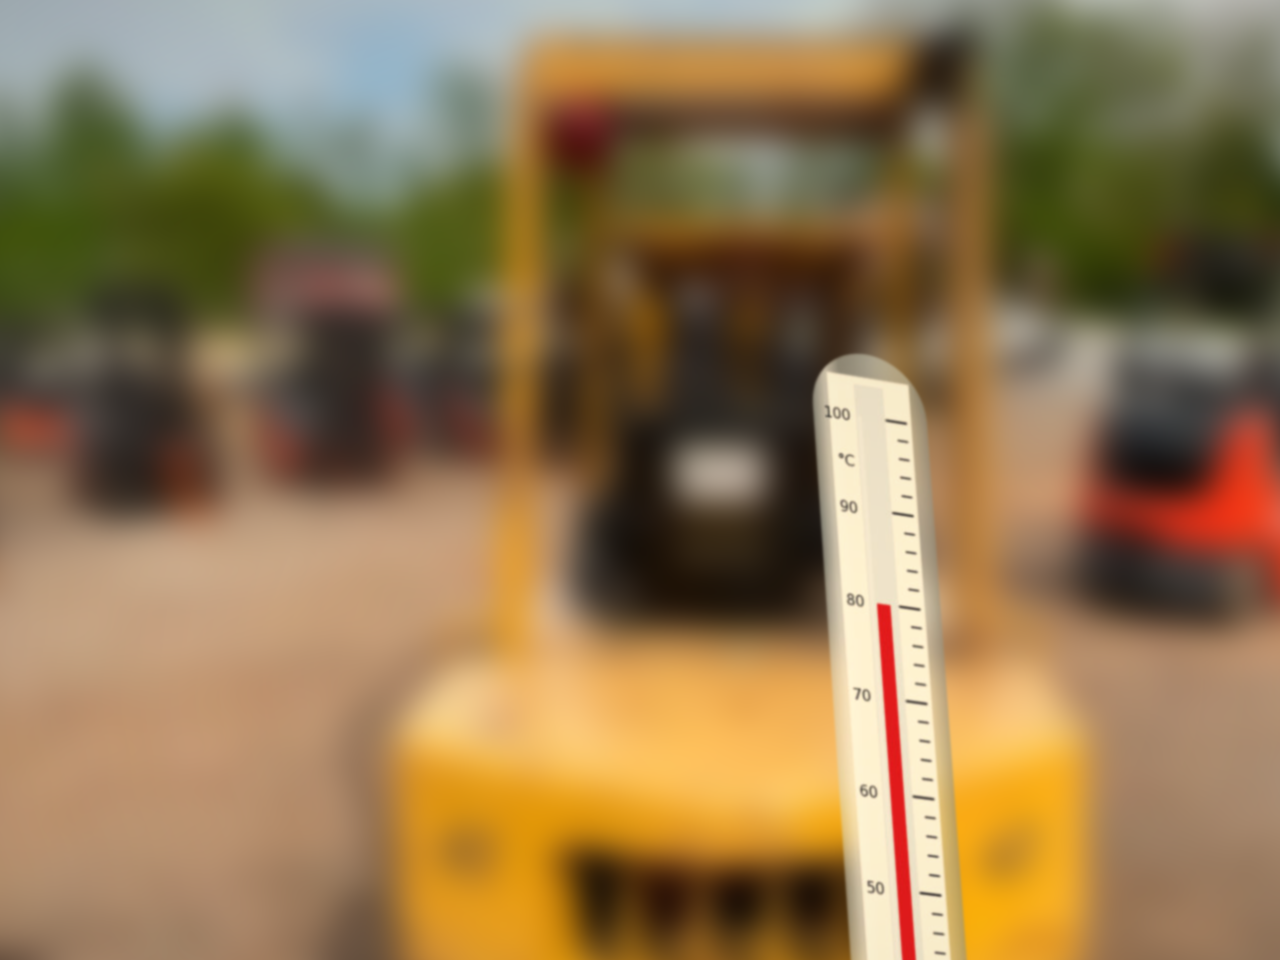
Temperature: {"value": 80, "unit": "°C"}
